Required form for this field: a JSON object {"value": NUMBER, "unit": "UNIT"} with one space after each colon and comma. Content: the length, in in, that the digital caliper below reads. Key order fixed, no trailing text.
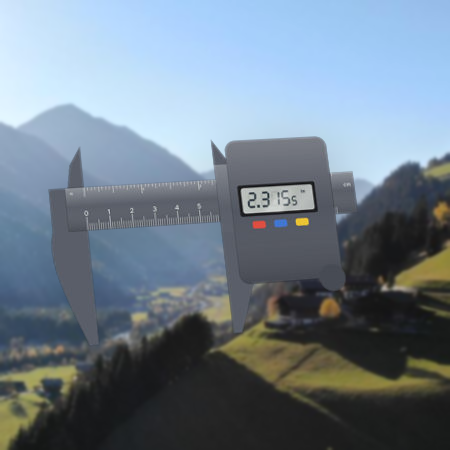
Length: {"value": 2.3155, "unit": "in"}
